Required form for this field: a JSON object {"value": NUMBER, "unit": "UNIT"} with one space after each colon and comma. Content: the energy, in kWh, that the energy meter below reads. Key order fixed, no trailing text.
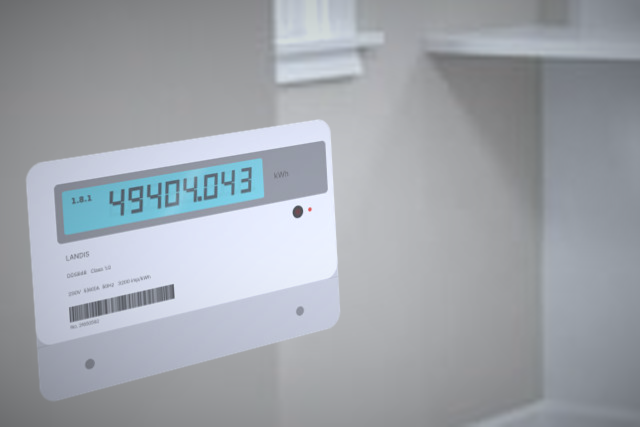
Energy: {"value": 49404.043, "unit": "kWh"}
